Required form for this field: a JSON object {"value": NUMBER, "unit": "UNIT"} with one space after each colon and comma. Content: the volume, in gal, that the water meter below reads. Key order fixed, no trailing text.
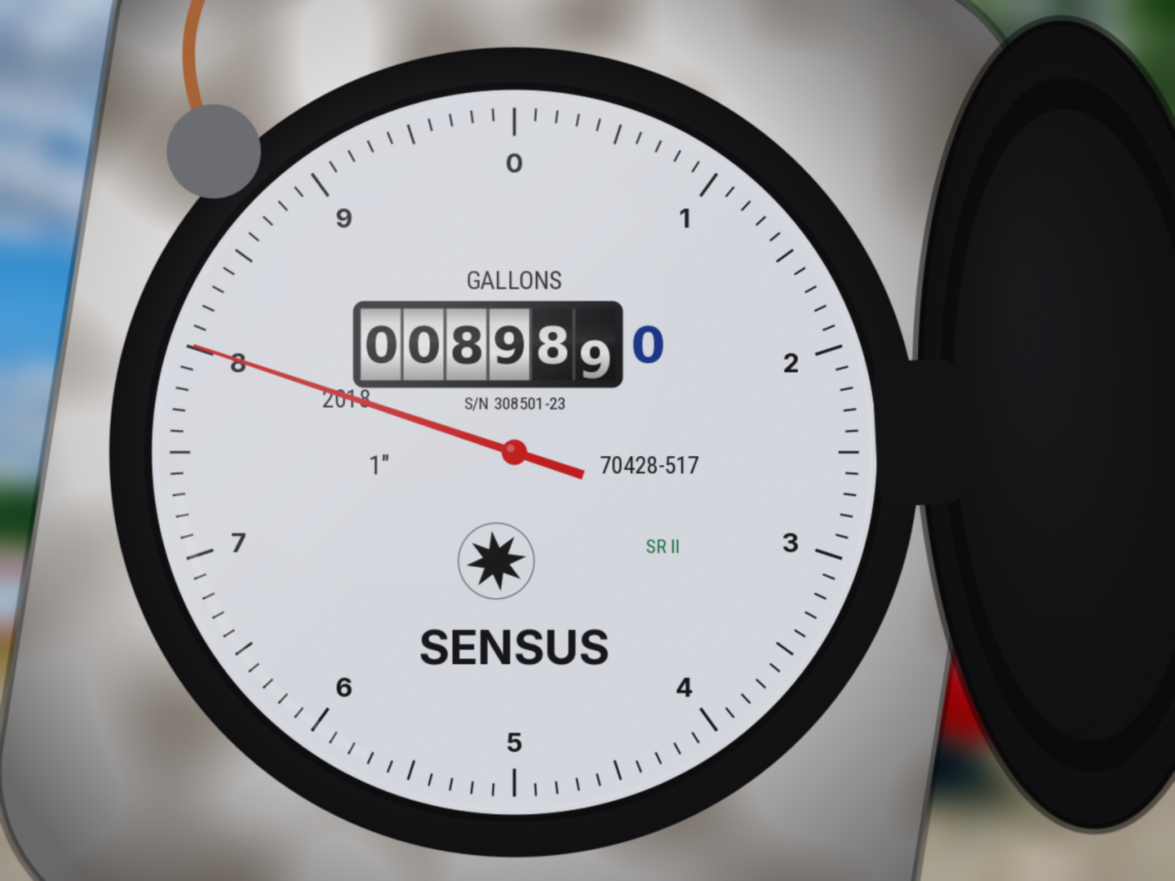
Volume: {"value": 89888.0, "unit": "gal"}
